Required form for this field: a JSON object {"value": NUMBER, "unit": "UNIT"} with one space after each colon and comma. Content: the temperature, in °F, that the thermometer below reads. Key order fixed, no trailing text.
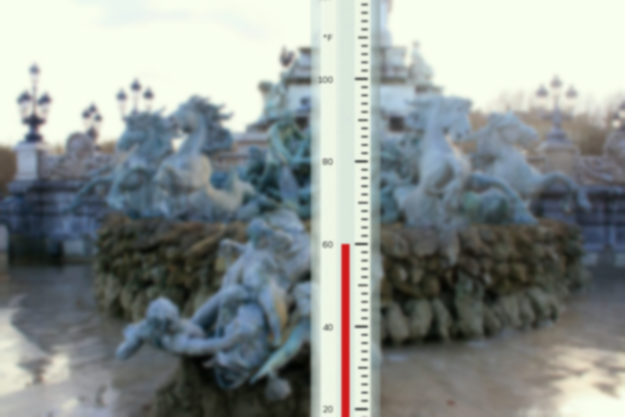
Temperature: {"value": 60, "unit": "°F"}
